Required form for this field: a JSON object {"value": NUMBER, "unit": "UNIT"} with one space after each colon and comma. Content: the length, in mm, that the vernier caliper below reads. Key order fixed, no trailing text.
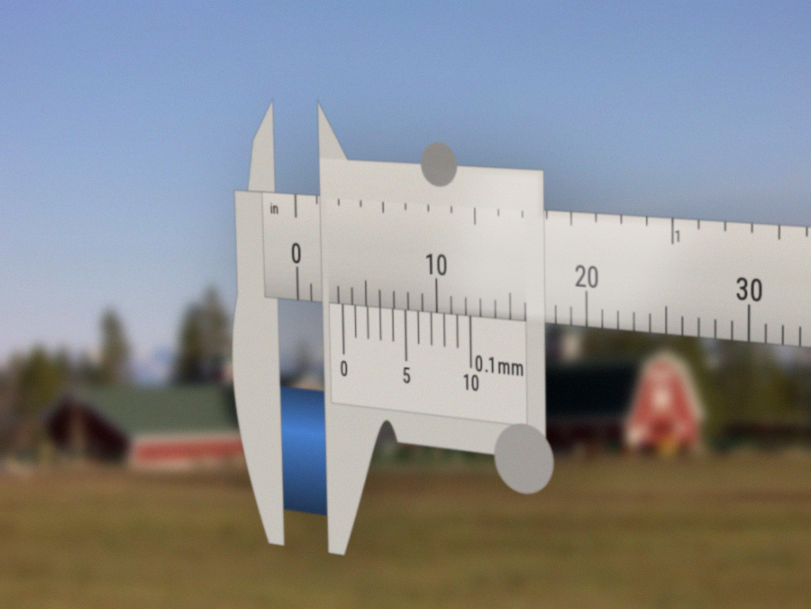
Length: {"value": 3.3, "unit": "mm"}
